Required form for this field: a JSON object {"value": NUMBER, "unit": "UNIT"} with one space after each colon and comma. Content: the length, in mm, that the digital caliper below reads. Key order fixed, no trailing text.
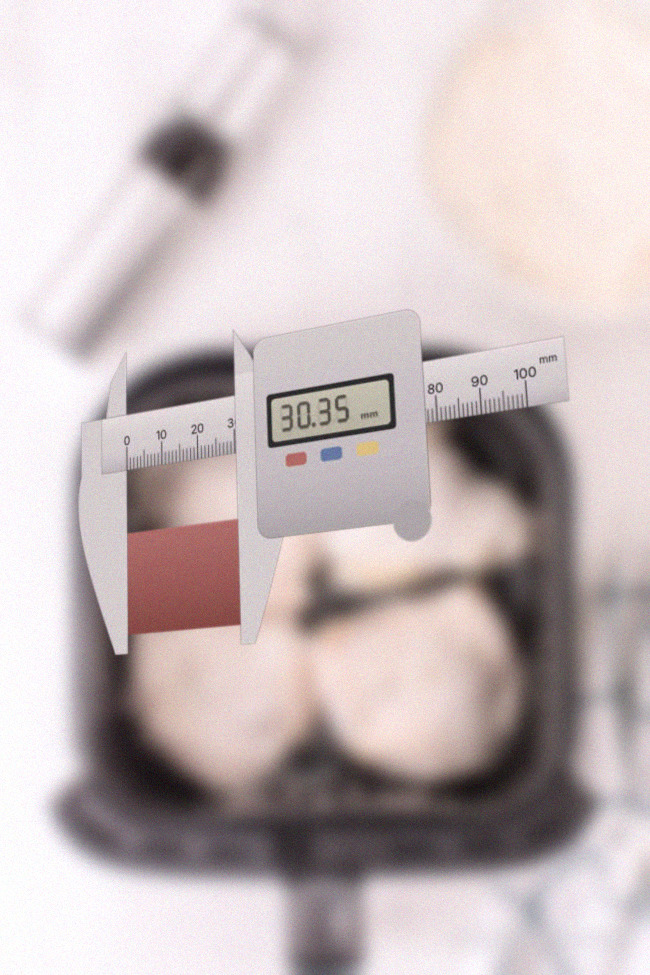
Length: {"value": 30.35, "unit": "mm"}
